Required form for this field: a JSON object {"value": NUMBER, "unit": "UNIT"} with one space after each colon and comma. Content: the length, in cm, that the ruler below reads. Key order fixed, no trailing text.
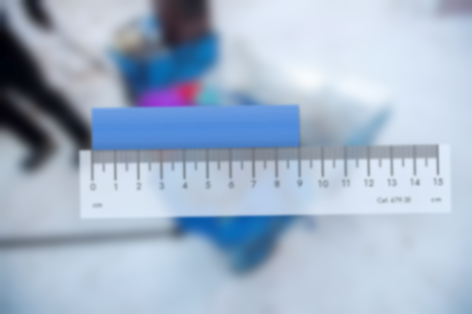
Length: {"value": 9, "unit": "cm"}
